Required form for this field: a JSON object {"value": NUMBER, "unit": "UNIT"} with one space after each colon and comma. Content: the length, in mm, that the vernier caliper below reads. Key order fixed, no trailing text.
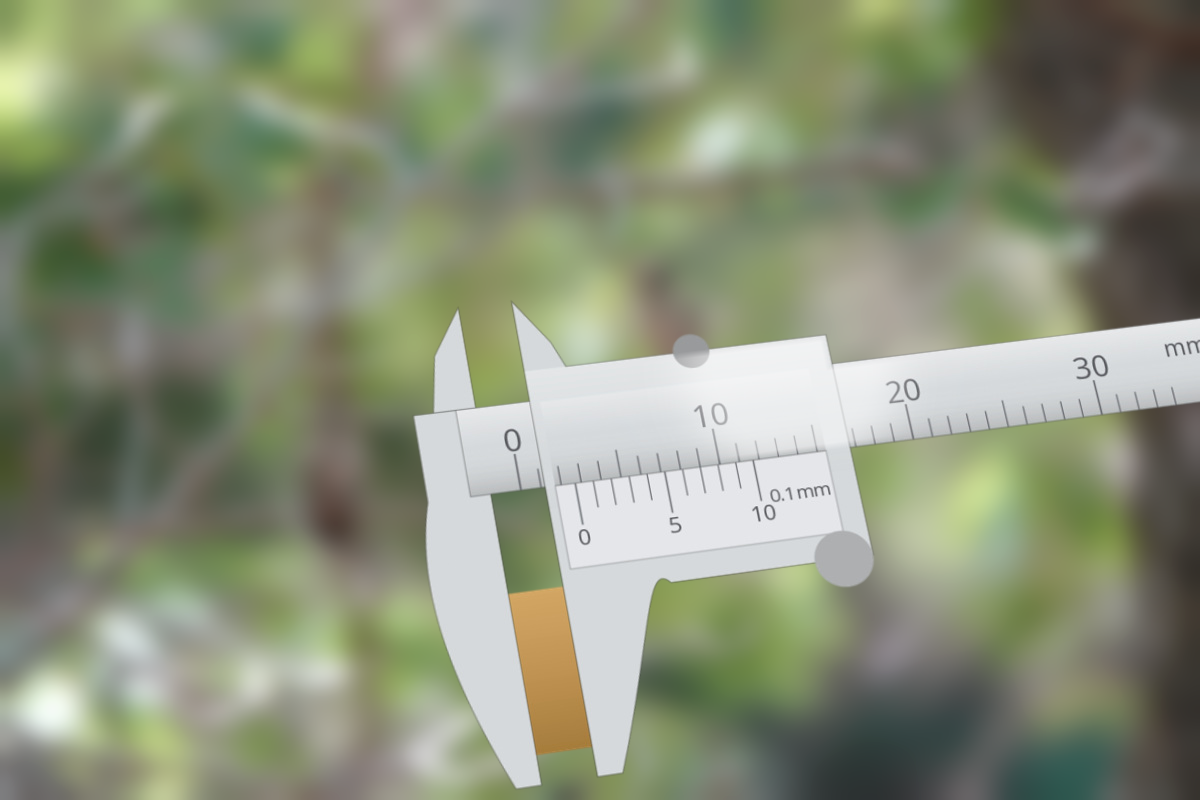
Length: {"value": 2.7, "unit": "mm"}
